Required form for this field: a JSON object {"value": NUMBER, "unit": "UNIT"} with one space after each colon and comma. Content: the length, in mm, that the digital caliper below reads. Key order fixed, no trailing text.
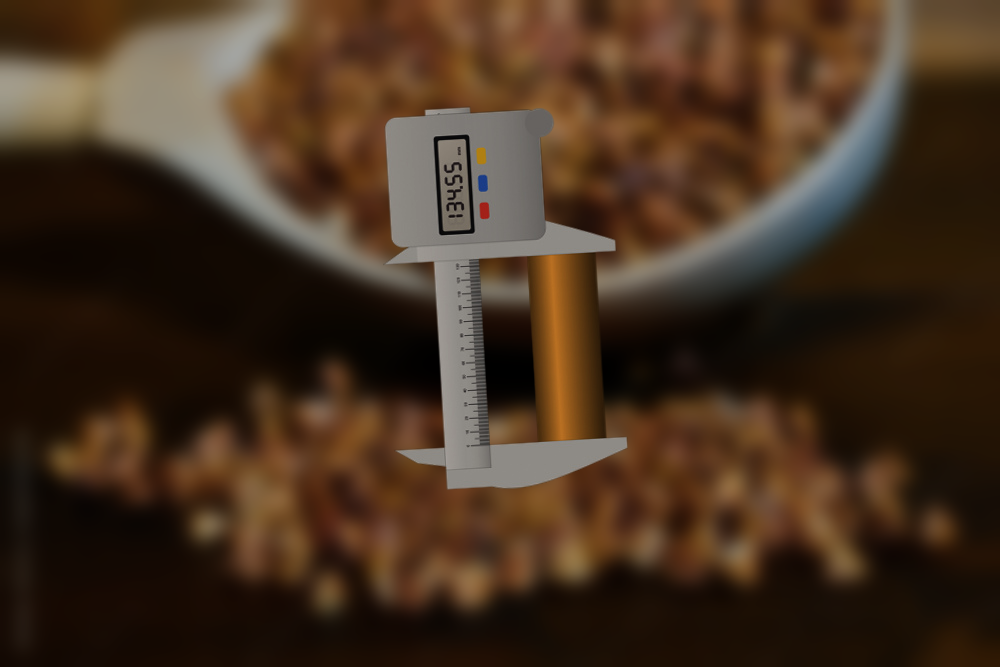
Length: {"value": 134.55, "unit": "mm"}
